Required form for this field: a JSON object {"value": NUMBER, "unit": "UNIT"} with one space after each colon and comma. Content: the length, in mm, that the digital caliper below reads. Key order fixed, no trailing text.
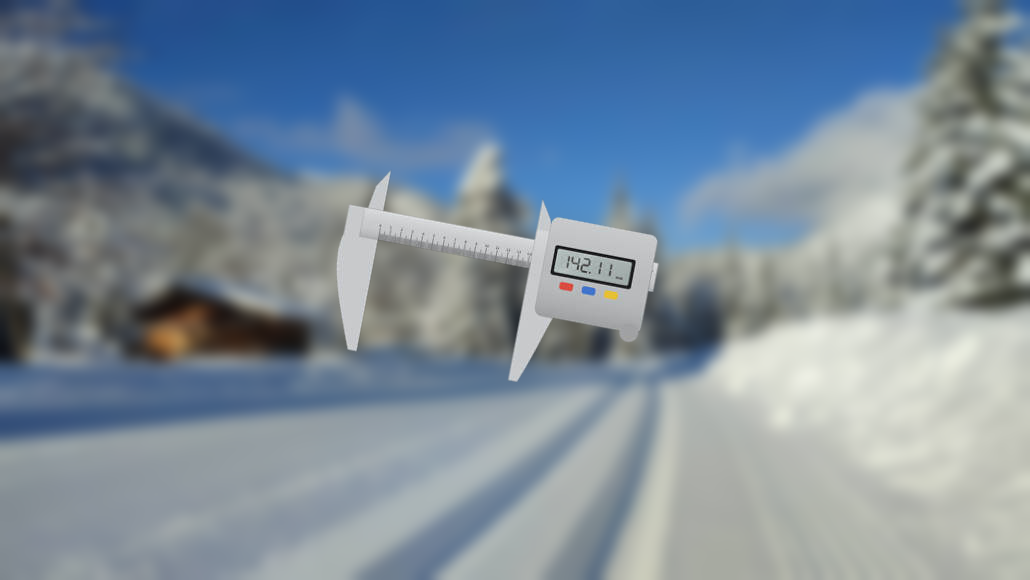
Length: {"value": 142.11, "unit": "mm"}
